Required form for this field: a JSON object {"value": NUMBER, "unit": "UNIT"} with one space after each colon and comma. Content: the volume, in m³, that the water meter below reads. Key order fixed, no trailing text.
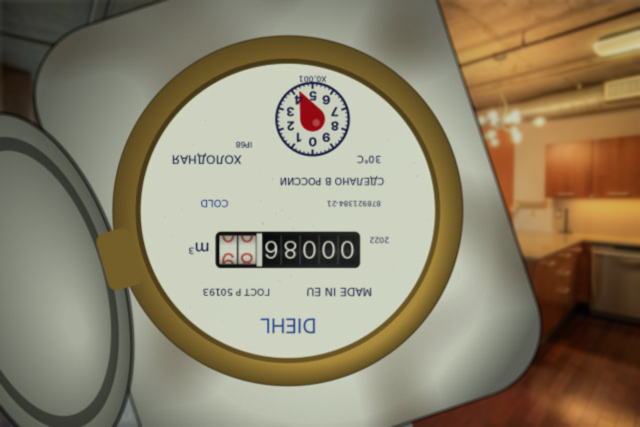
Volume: {"value": 86.894, "unit": "m³"}
